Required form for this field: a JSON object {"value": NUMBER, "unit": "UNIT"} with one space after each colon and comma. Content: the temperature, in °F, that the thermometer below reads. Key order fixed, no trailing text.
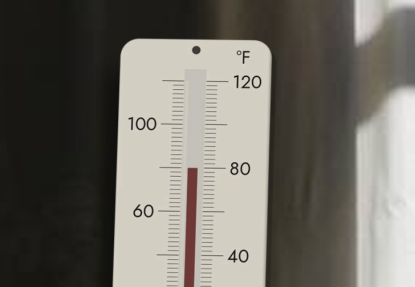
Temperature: {"value": 80, "unit": "°F"}
